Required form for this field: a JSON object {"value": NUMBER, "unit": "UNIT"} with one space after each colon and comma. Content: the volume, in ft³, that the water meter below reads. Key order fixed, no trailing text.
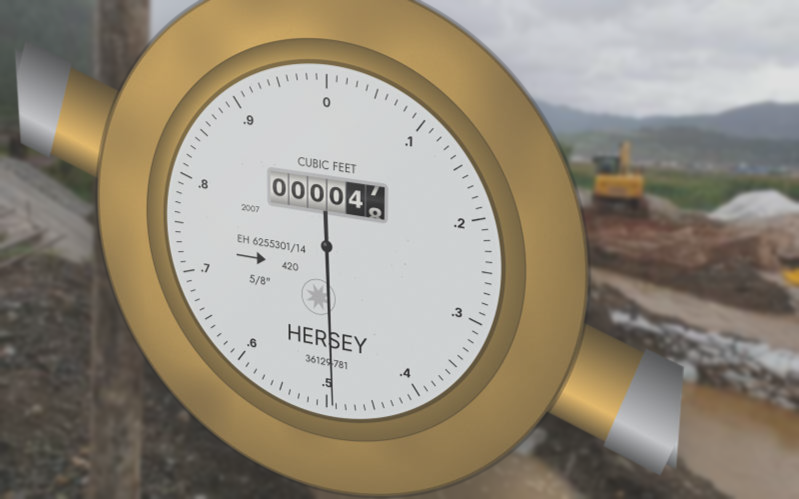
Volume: {"value": 47.49, "unit": "ft³"}
